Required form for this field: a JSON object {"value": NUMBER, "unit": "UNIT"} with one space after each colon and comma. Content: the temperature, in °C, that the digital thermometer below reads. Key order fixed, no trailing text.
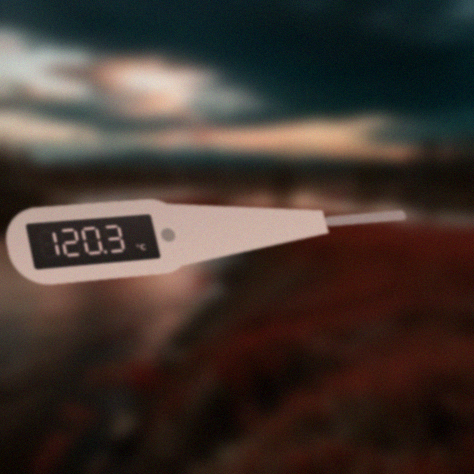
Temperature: {"value": 120.3, "unit": "°C"}
